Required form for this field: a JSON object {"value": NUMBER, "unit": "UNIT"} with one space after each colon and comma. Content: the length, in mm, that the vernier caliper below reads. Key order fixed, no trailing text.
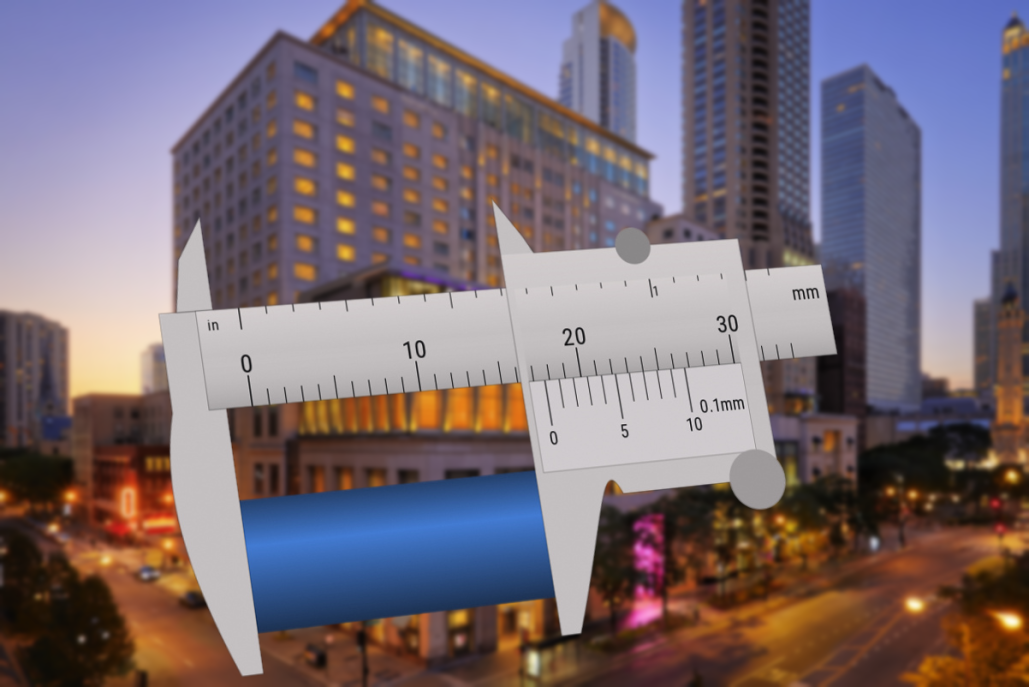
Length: {"value": 17.7, "unit": "mm"}
